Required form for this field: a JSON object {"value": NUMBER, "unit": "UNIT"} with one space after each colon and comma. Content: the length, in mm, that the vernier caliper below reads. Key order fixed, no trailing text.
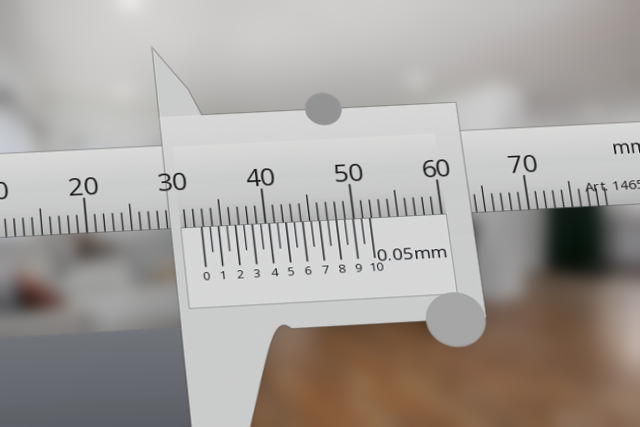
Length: {"value": 32.8, "unit": "mm"}
